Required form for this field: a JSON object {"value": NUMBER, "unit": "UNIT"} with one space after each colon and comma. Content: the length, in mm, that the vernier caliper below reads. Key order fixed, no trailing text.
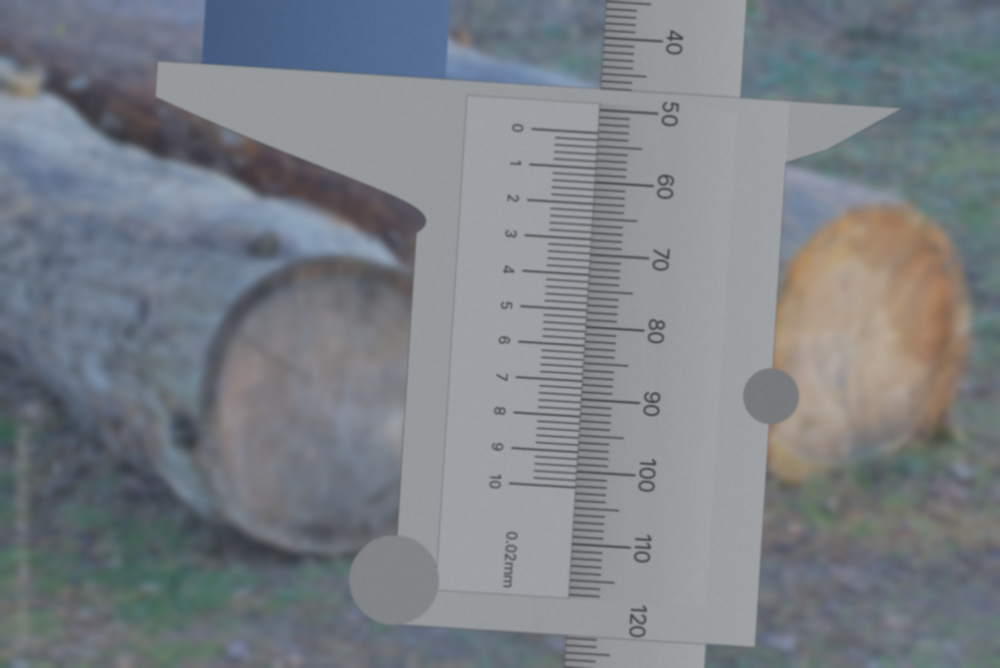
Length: {"value": 53.2, "unit": "mm"}
